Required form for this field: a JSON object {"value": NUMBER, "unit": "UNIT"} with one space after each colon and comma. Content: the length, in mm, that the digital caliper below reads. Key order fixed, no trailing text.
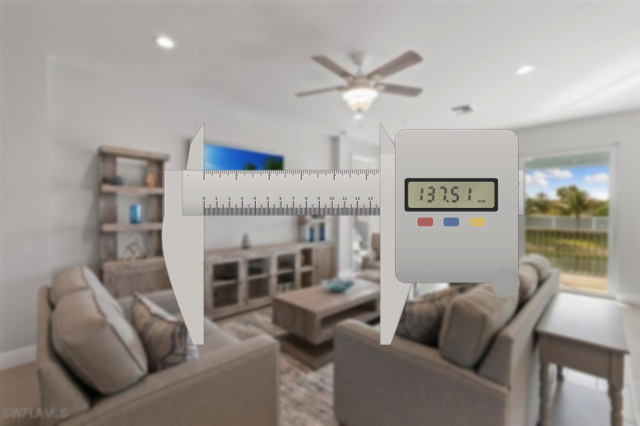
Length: {"value": 137.51, "unit": "mm"}
